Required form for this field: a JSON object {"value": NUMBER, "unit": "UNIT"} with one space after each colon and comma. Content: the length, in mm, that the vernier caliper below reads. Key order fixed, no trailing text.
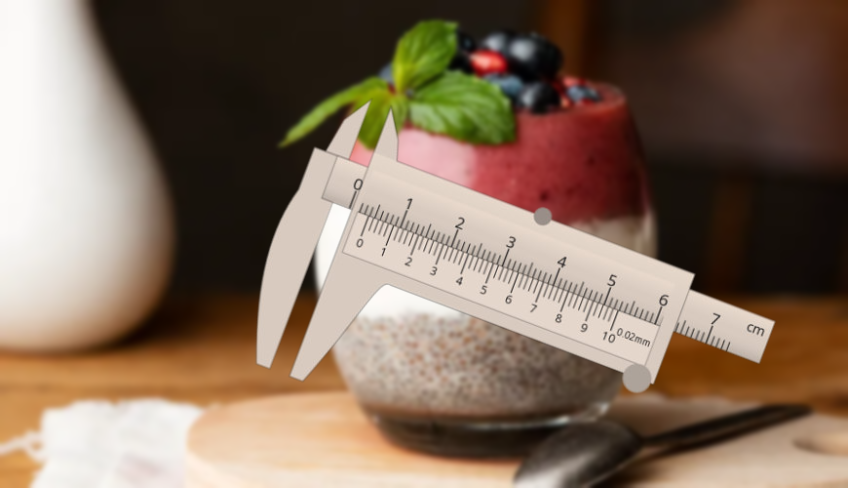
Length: {"value": 3.8, "unit": "mm"}
